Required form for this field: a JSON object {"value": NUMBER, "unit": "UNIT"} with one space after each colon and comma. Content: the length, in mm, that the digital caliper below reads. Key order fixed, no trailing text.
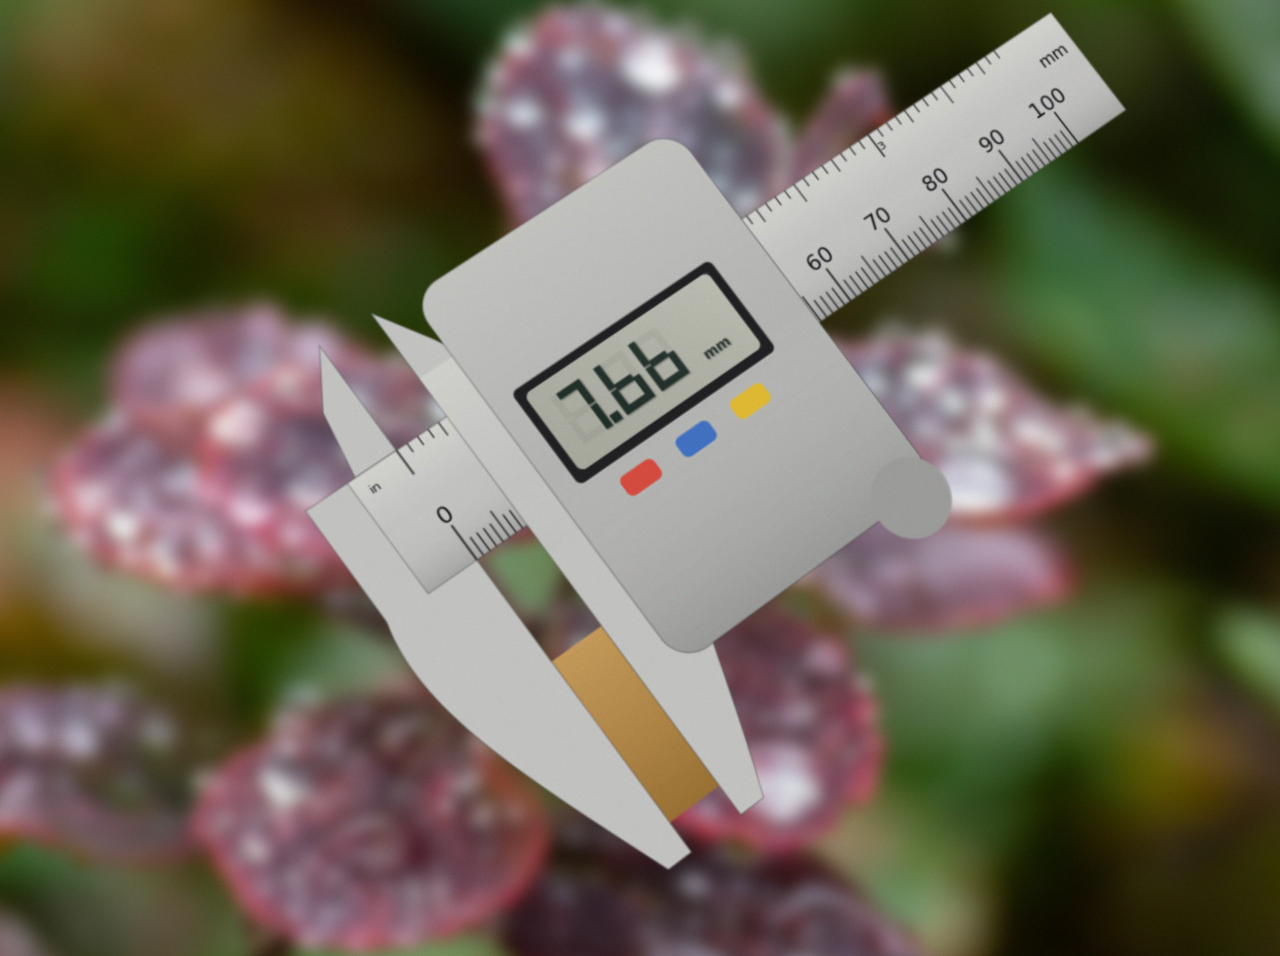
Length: {"value": 7.66, "unit": "mm"}
